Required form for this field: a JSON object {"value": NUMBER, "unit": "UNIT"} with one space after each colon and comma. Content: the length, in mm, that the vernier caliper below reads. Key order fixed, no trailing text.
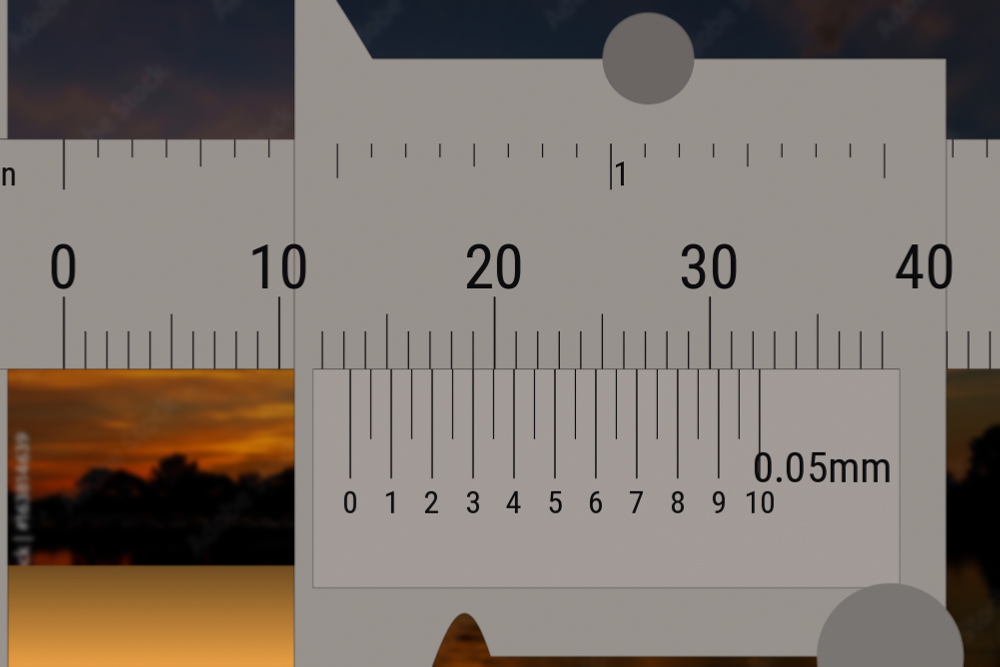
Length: {"value": 13.3, "unit": "mm"}
